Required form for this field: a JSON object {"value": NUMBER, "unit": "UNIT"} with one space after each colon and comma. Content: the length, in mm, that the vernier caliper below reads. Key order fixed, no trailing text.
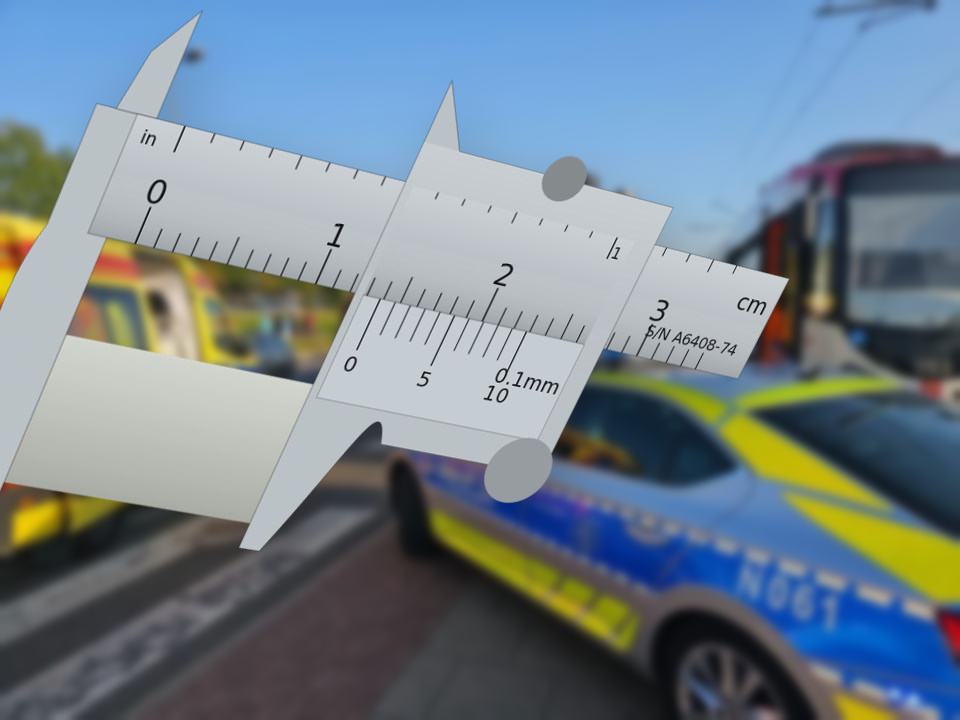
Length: {"value": 13.8, "unit": "mm"}
